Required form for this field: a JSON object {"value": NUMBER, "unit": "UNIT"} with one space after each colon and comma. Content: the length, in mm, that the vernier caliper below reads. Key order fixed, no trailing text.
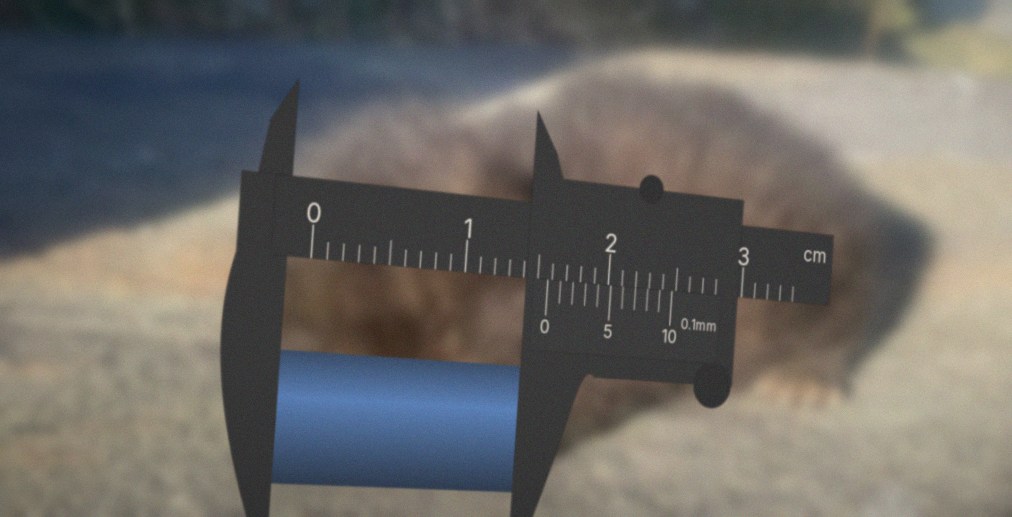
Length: {"value": 15.7, "unit": "mm"}
